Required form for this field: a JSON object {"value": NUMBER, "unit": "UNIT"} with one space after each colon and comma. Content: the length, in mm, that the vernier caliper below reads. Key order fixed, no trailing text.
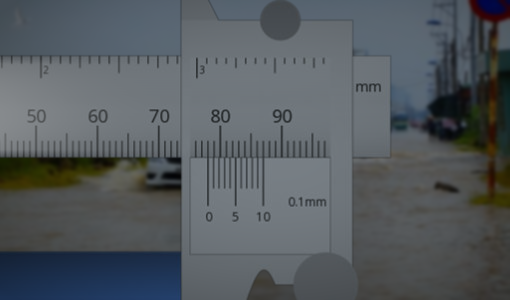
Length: {"value": 78.0, "unit": "mm"}
